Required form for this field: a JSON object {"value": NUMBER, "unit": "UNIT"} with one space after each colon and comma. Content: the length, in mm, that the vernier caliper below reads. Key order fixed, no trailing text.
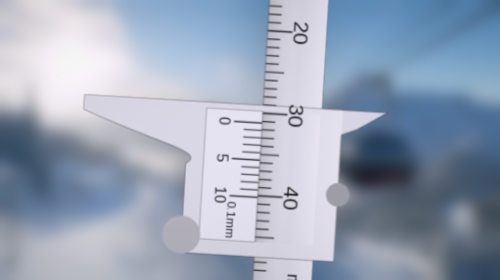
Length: {"value": 31.2, "unit": "mm"}
